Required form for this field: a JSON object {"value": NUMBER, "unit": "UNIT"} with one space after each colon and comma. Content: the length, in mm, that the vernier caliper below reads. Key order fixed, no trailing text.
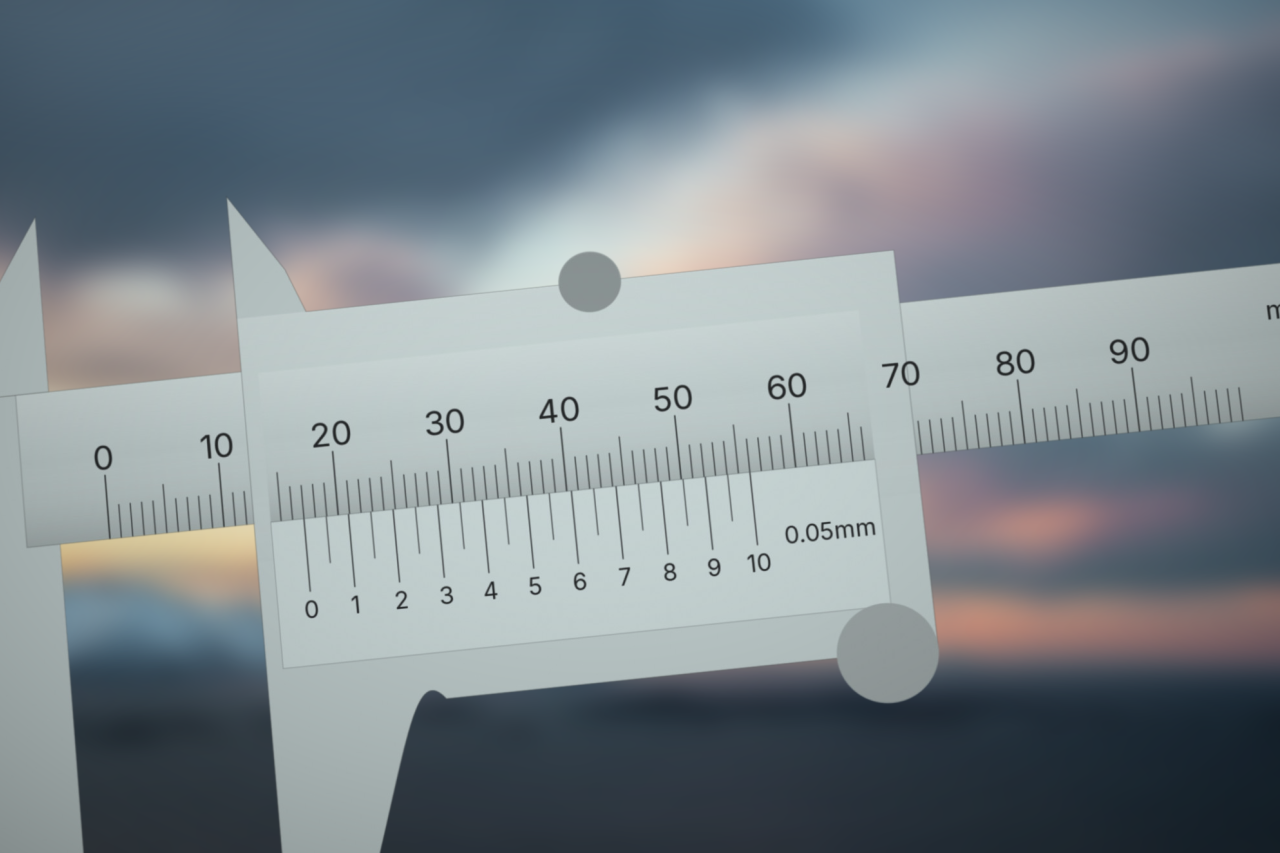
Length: {"value": 17.0, "unit": "mm"}
